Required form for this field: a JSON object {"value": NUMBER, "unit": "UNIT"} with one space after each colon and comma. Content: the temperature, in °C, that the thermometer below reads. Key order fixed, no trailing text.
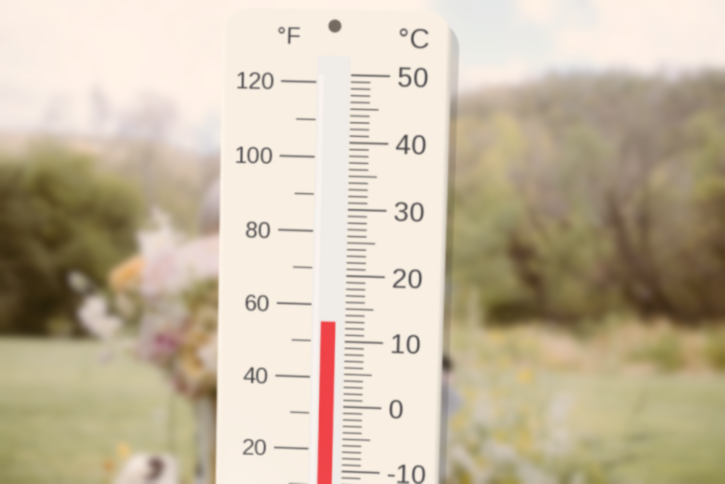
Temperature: {"value": 13, "unit": "°C"}
